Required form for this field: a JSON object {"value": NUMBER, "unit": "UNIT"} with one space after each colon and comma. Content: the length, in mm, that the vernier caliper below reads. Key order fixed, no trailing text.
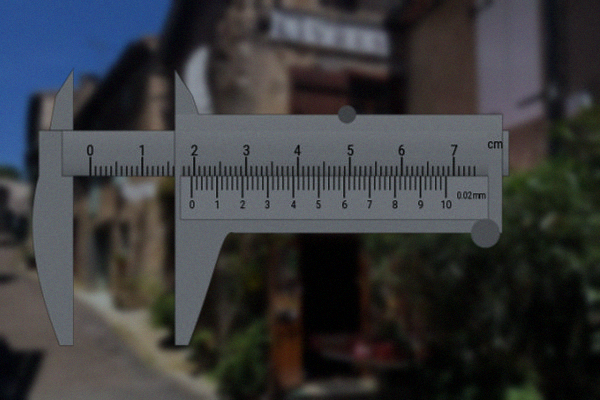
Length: {"value": 19.5, "unit": "mm"}
